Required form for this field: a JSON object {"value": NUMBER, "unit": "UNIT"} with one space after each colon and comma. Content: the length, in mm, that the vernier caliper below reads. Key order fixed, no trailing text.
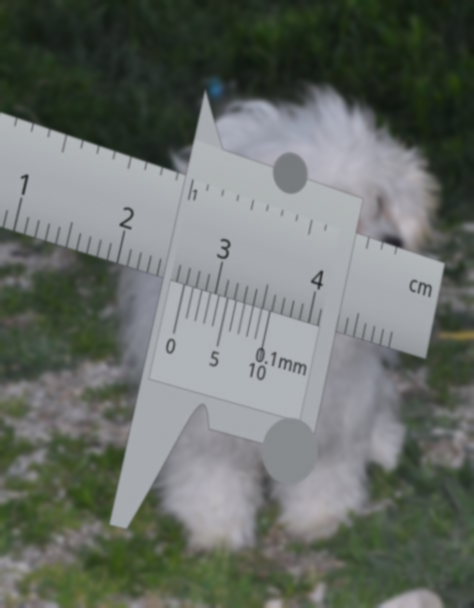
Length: {"value": 26.8, "unit": "mm"}
